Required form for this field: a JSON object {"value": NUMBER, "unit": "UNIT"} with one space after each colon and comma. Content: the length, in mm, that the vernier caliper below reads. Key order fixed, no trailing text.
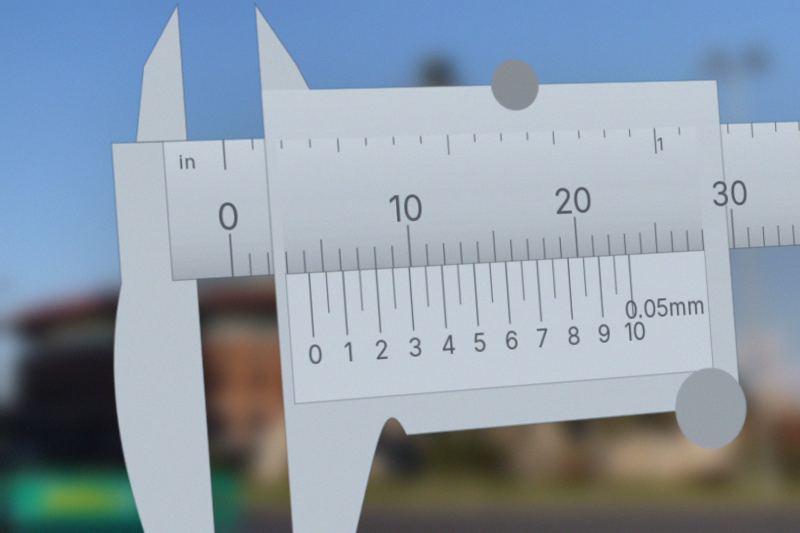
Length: {"value": 4.2, "unit": "mm"}
